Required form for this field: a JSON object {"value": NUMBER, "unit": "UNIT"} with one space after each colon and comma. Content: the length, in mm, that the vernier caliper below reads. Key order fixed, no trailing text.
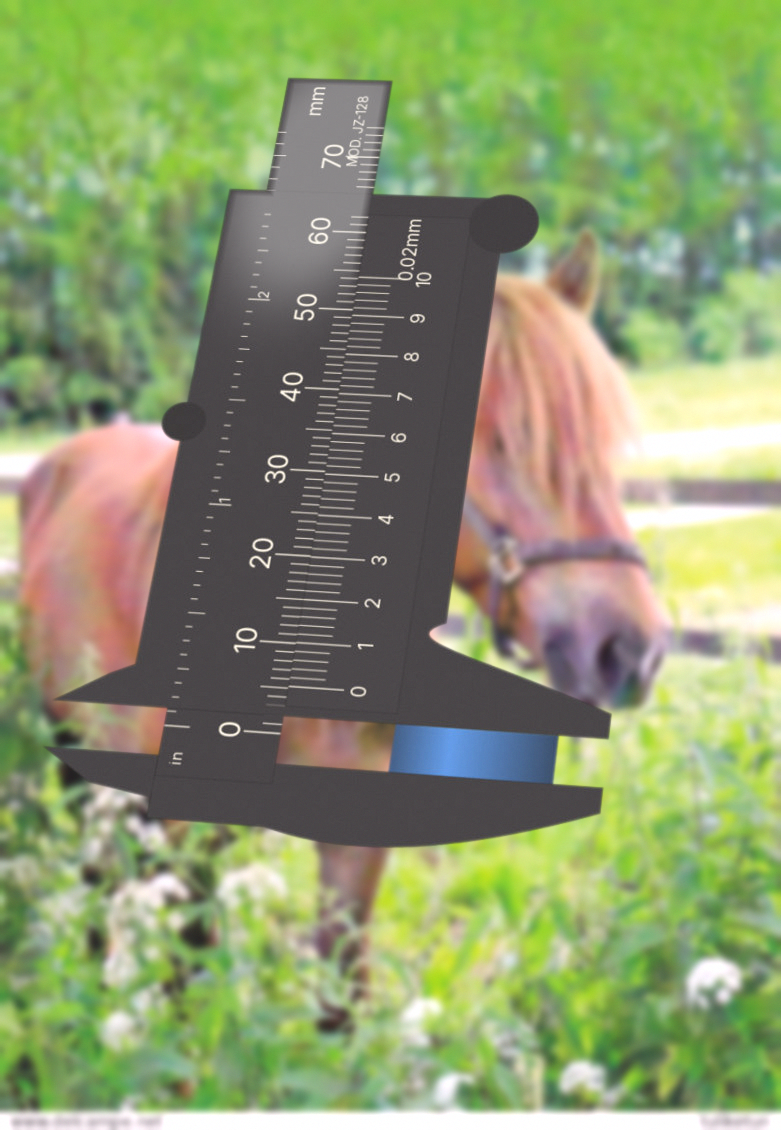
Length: {"value": 5.2, "unit": "mm"}
